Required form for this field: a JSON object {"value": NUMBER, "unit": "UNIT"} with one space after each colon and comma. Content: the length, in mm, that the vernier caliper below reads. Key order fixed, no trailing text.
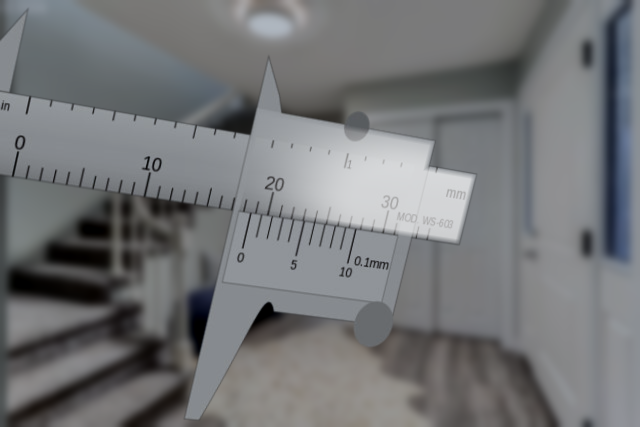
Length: {"value": 18.6, "unit": "mm"}
